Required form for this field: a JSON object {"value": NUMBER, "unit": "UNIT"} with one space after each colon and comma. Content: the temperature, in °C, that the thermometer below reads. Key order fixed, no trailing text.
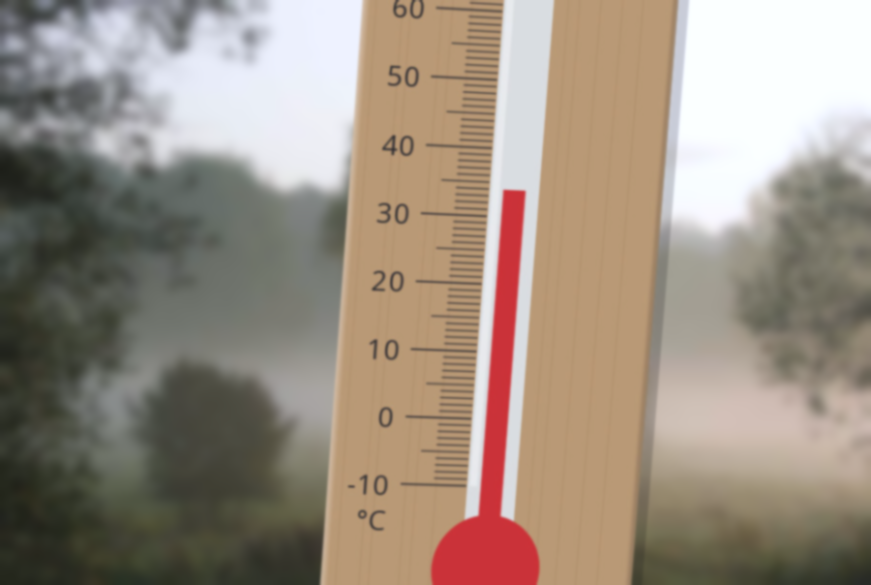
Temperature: {"value": 34, "unit": "°C"}
